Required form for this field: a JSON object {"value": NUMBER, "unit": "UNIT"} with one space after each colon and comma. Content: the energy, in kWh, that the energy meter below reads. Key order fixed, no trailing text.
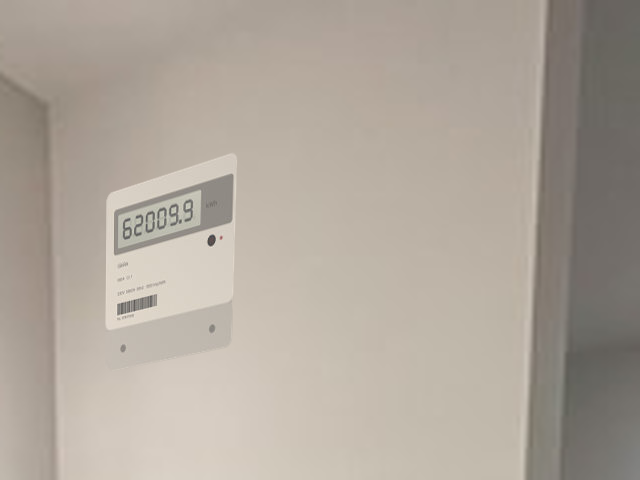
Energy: {"value": 62009.9, "unit": "kWh"}
